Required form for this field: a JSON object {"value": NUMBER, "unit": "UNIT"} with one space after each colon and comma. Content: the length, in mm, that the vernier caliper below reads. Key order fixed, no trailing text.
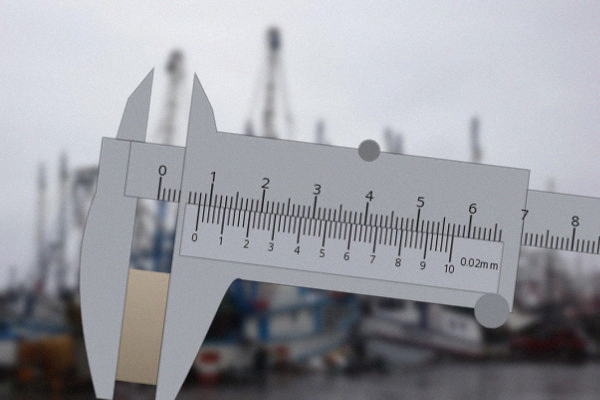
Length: {"value": 8.0, "unit": "mm"}
